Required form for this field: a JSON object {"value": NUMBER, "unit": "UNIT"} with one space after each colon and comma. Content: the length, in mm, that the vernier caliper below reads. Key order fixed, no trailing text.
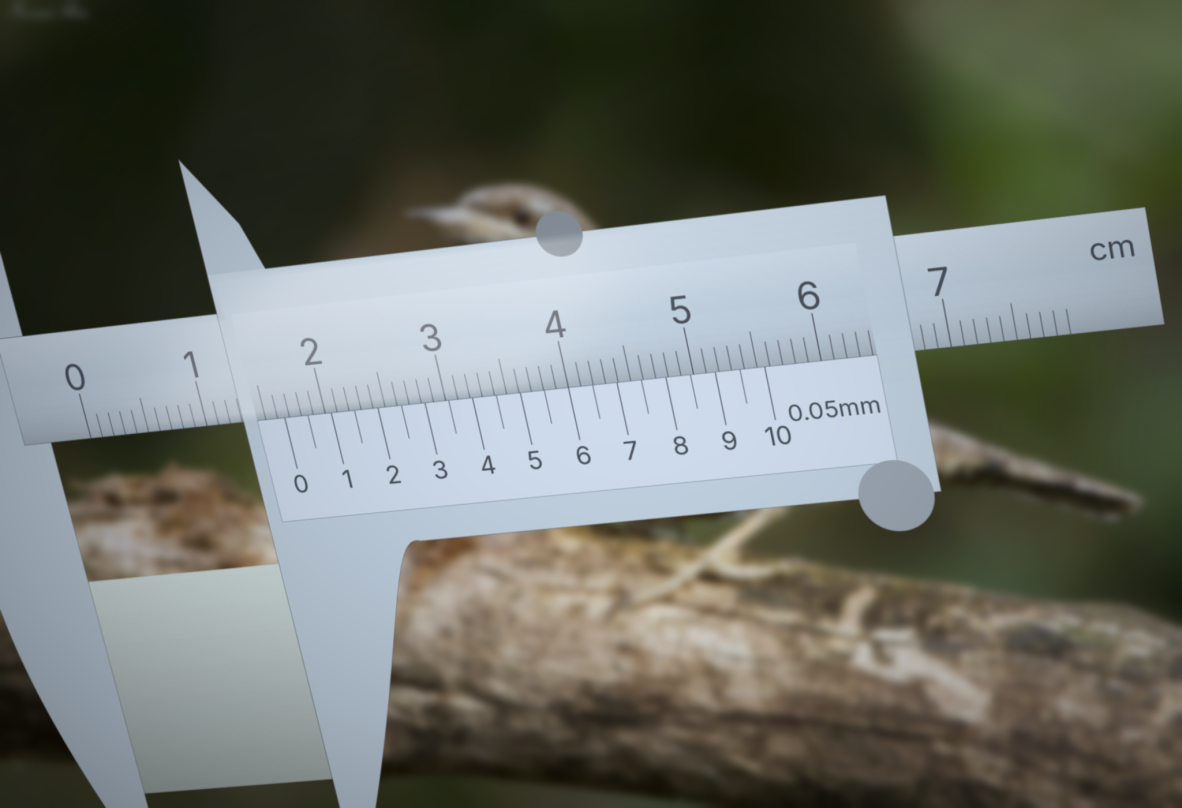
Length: {"value": 16.6, "unit": "mm"}
